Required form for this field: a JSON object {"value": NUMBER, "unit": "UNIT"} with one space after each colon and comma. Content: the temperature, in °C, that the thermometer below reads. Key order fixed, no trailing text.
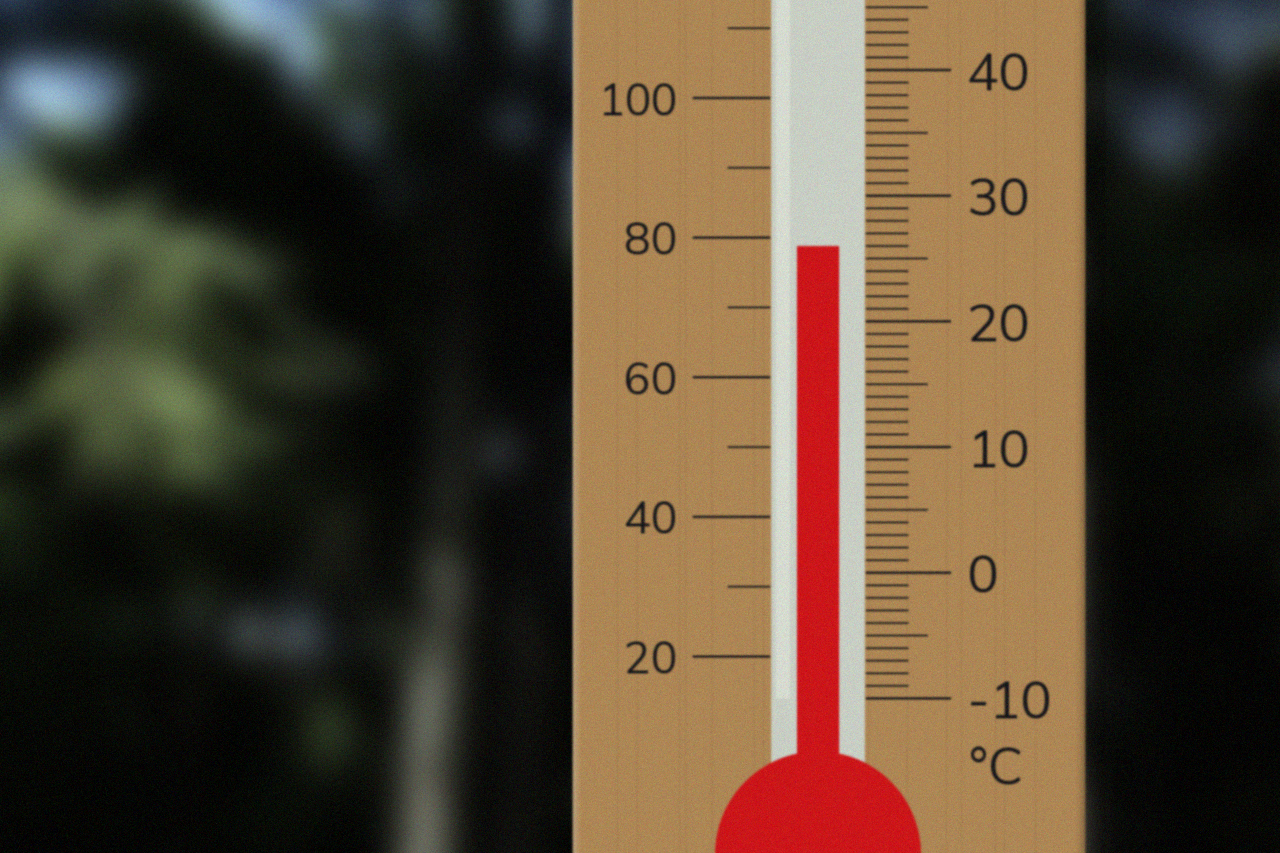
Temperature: {"value": 26, "unit": "°C"}
